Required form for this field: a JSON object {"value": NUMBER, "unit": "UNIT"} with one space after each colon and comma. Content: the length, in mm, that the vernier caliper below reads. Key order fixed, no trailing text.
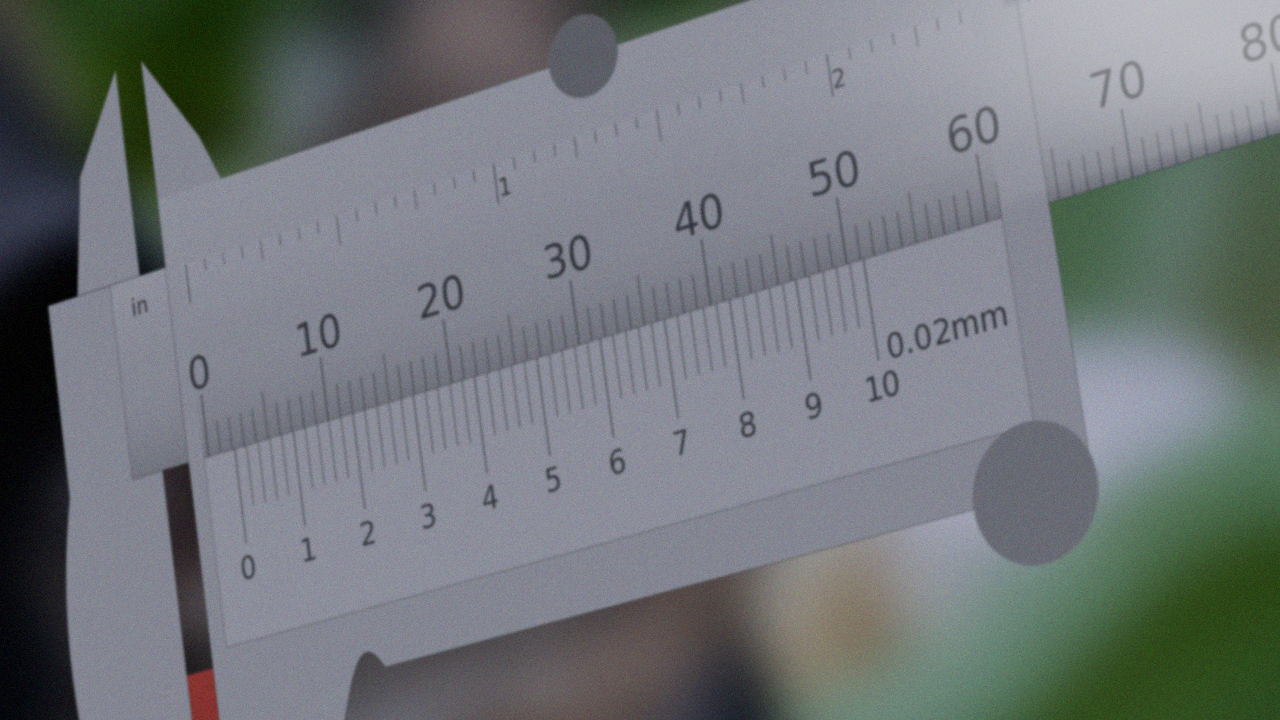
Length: {"value": 2.2, "unit": "mm"}
